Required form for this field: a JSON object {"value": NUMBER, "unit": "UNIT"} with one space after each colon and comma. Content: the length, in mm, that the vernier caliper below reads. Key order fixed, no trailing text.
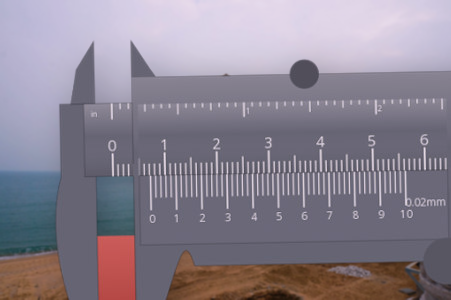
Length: {"value": 7.2, "unit": "mm"}
